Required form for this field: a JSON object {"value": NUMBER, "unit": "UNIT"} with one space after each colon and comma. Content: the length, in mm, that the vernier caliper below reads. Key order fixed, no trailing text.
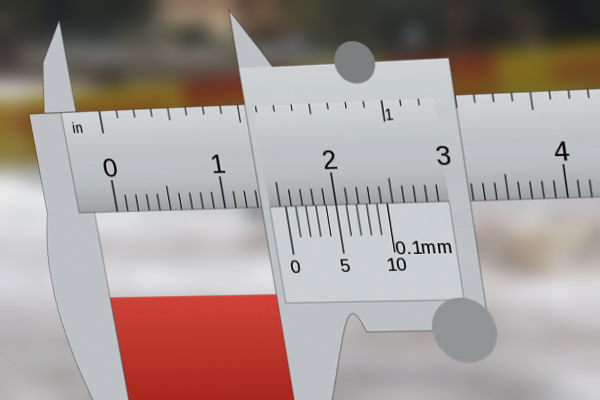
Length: {"value": 15.5, "unit": "mm"}
